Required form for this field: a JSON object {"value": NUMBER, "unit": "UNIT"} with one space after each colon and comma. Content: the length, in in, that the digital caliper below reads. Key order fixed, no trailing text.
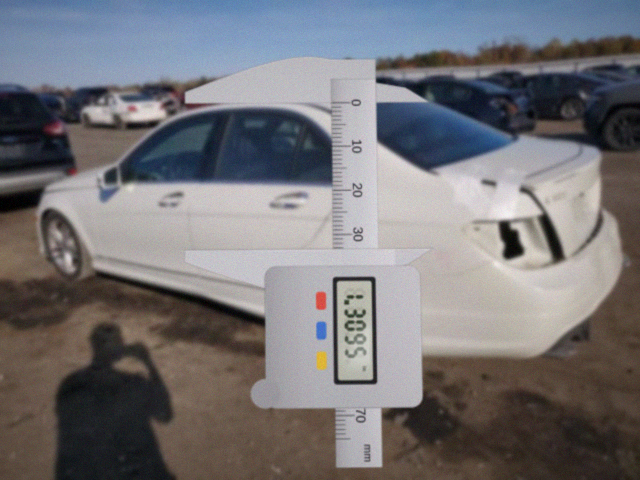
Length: {"value": 1.3095, "unit": "in"}
